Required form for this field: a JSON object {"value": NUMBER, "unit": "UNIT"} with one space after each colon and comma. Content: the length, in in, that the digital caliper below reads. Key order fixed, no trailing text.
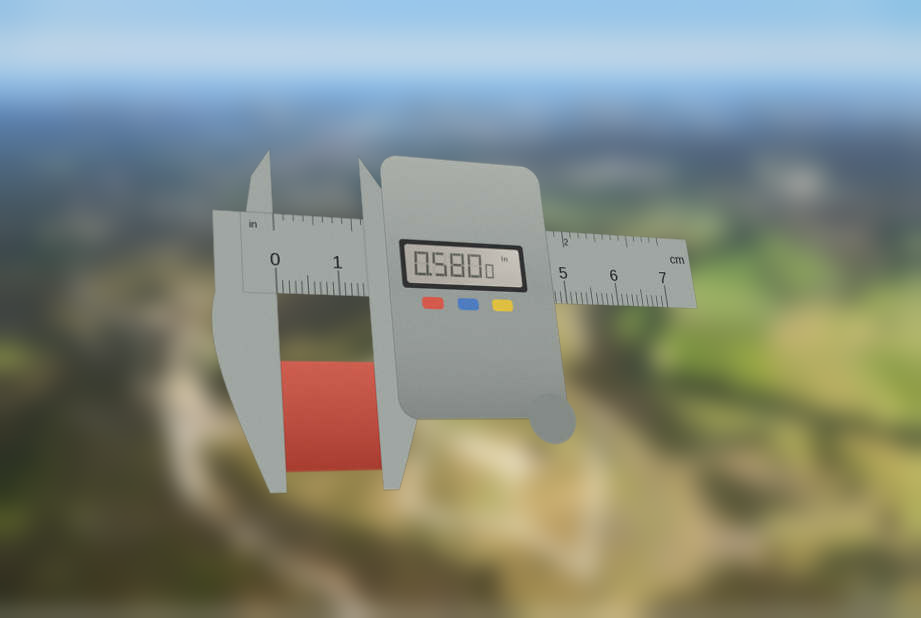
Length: {"value": 0.5800, "unit": "in"}
